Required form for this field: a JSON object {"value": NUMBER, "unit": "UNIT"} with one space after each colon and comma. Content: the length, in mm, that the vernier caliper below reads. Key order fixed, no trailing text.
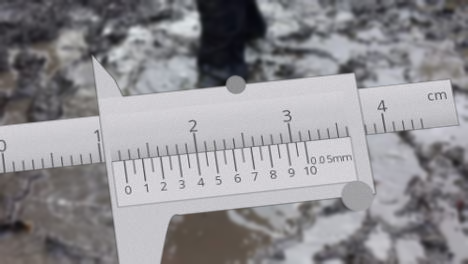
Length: {"value": 12.4, "unit": "mm"}
